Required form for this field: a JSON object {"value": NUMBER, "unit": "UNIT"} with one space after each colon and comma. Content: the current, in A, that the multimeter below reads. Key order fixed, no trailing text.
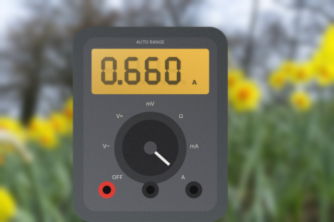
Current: {"value": 0.660, "unit": "A"}
